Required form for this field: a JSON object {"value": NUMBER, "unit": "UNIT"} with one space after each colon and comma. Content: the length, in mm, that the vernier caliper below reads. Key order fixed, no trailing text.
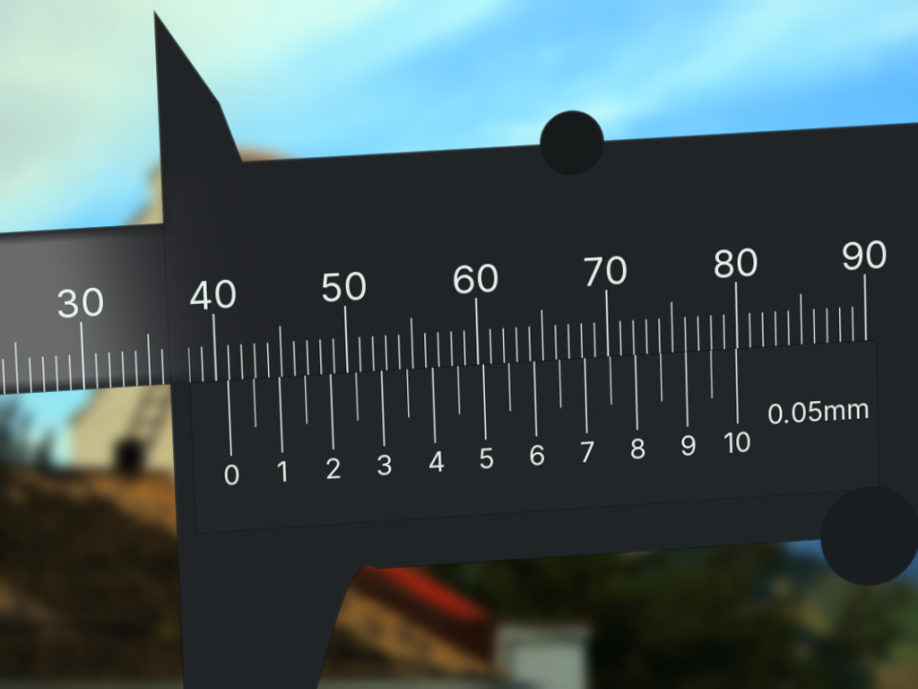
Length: {"value": 40.9, "unit": "mm"}
